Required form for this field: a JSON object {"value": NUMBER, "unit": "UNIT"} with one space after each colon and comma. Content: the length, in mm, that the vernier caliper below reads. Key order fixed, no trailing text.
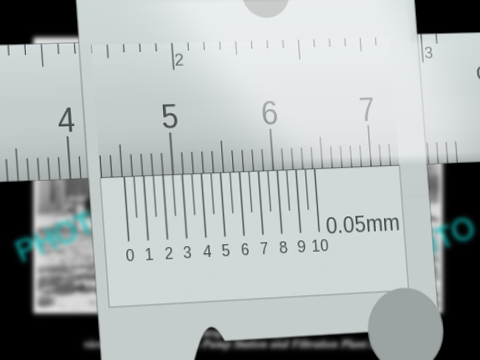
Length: {"value": 45.2, "unit": "mm"}
